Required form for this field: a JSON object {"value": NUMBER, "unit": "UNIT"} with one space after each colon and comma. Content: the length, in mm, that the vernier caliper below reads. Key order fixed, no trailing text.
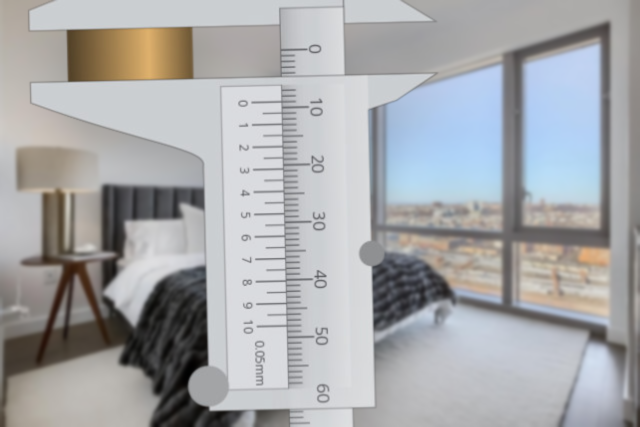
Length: {"value": 9.0, "unit": "mm"}
